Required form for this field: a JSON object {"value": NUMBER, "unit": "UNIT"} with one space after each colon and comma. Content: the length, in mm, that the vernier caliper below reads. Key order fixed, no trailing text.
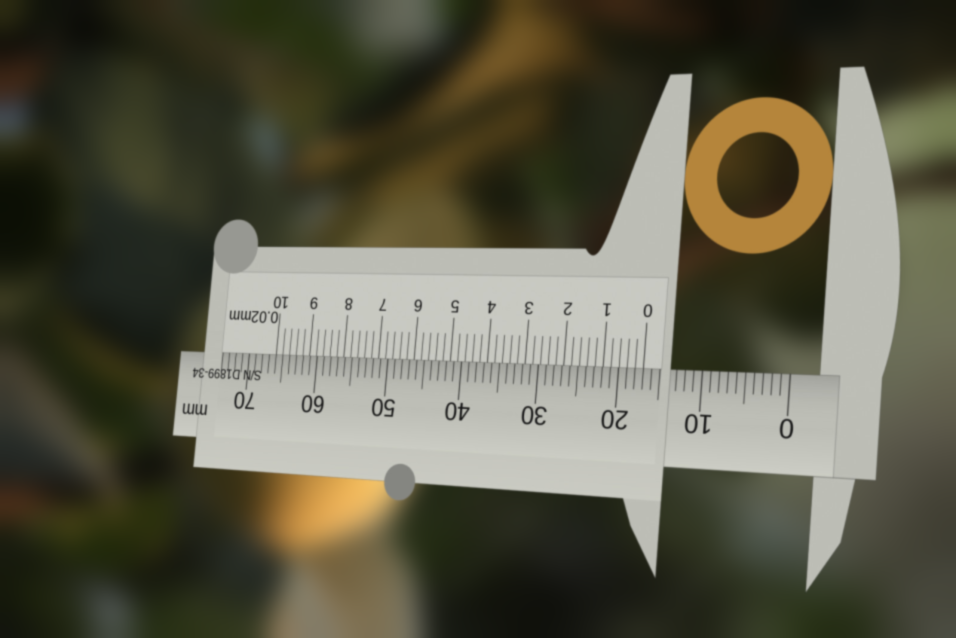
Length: {"value": 17.0, "unit": "mm"}
